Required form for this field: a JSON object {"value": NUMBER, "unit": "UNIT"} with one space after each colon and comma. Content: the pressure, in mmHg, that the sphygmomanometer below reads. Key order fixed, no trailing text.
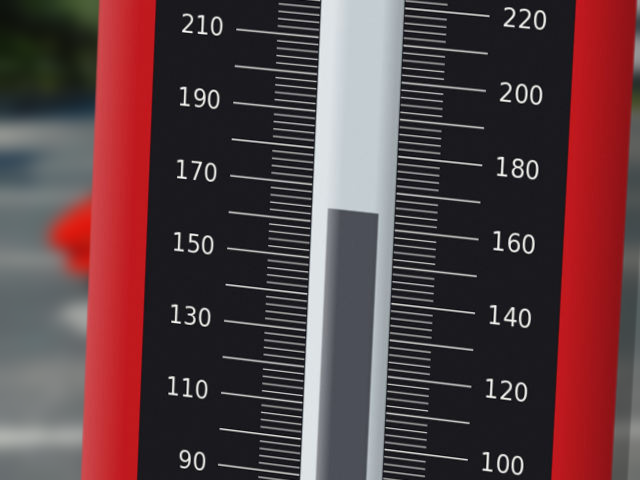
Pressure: {"value": 164, "unit": "mmHg"}
